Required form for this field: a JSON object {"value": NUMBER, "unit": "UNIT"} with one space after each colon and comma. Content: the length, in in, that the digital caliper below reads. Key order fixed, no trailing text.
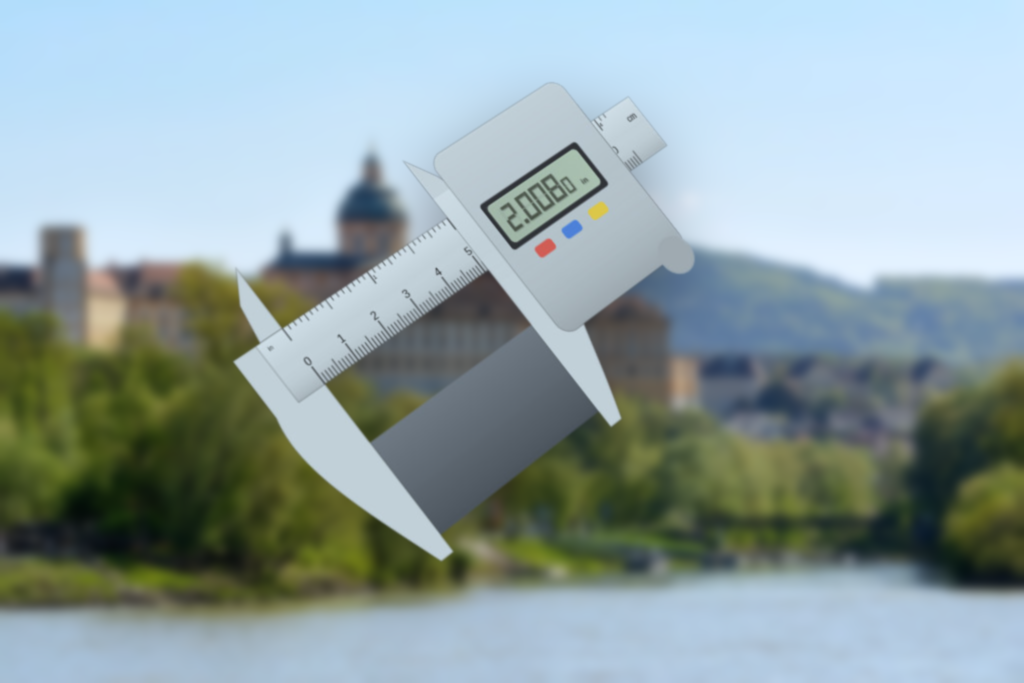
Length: {"value": 2.0080, "unit": "in"}
